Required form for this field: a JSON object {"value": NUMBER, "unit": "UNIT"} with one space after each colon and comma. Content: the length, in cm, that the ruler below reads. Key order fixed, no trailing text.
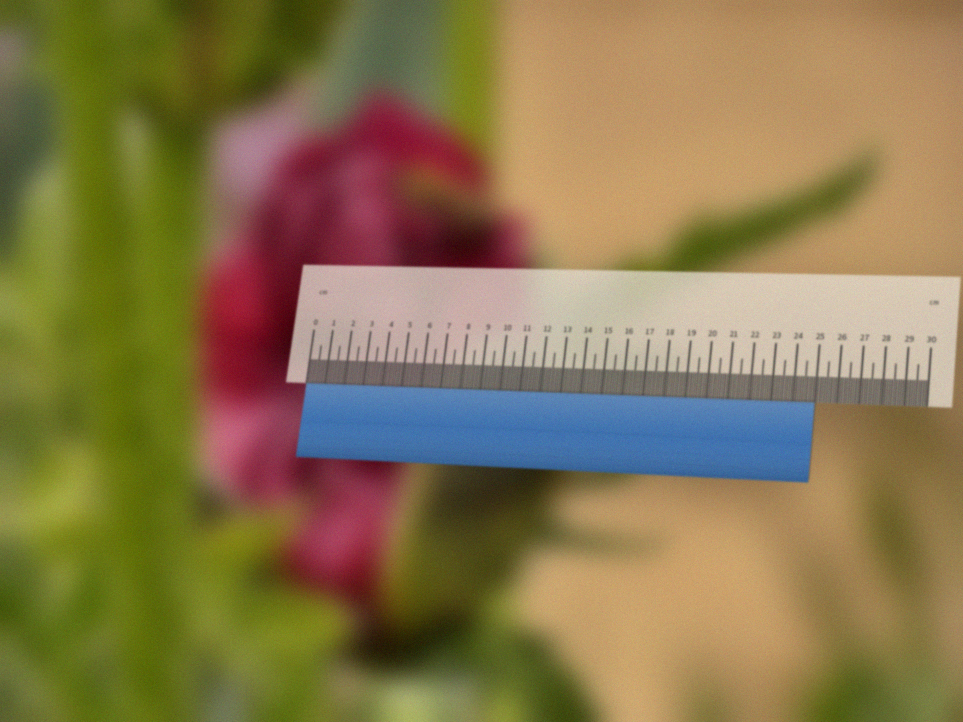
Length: {"value": 25, "unit": "cm"}
